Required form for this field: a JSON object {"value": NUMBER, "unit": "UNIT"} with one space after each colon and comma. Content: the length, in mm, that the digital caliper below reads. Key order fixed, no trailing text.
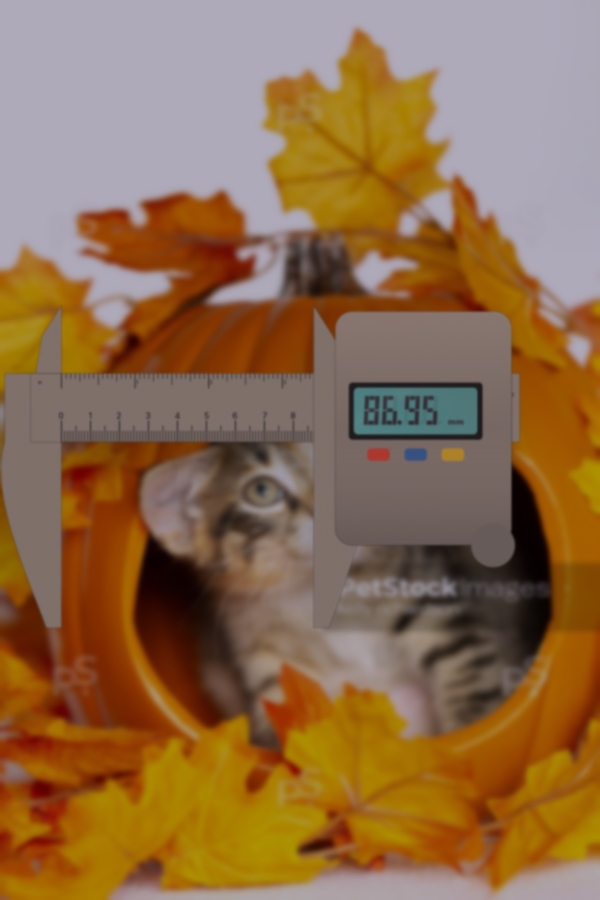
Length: {"value": 86.95, "unit": "mm"}
